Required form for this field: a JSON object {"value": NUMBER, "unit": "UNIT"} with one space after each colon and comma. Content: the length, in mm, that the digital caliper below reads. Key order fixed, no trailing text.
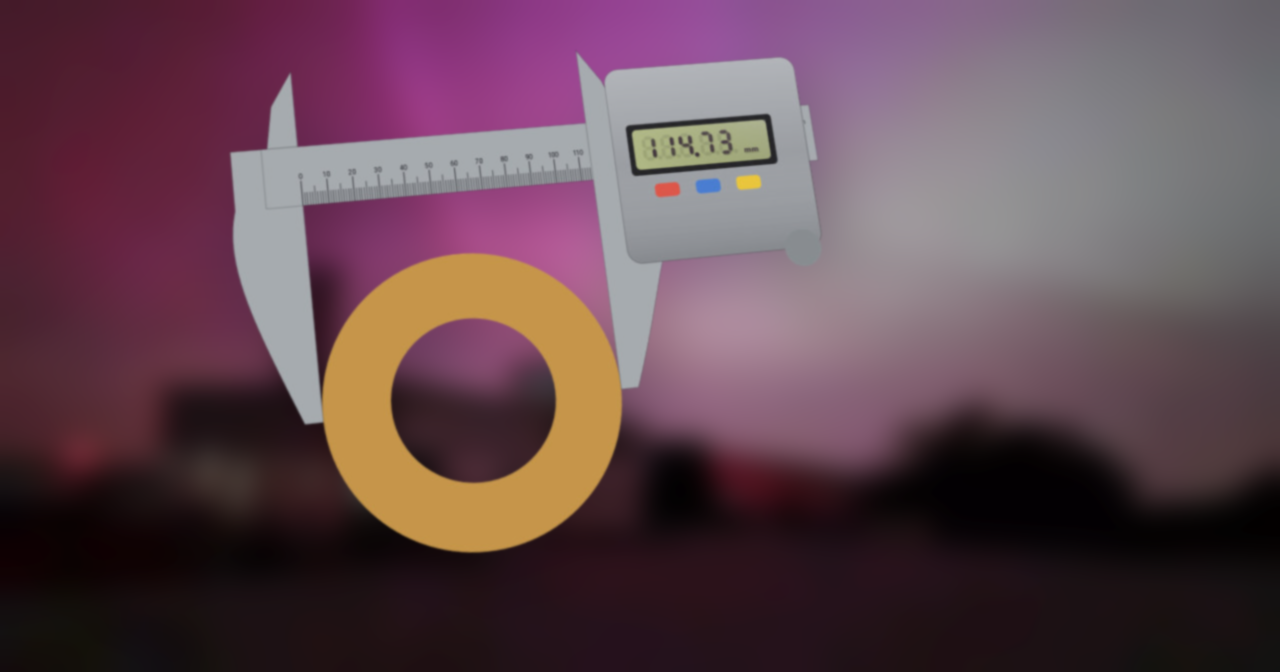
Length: {"value": 114.73, "unit": "mm"}
